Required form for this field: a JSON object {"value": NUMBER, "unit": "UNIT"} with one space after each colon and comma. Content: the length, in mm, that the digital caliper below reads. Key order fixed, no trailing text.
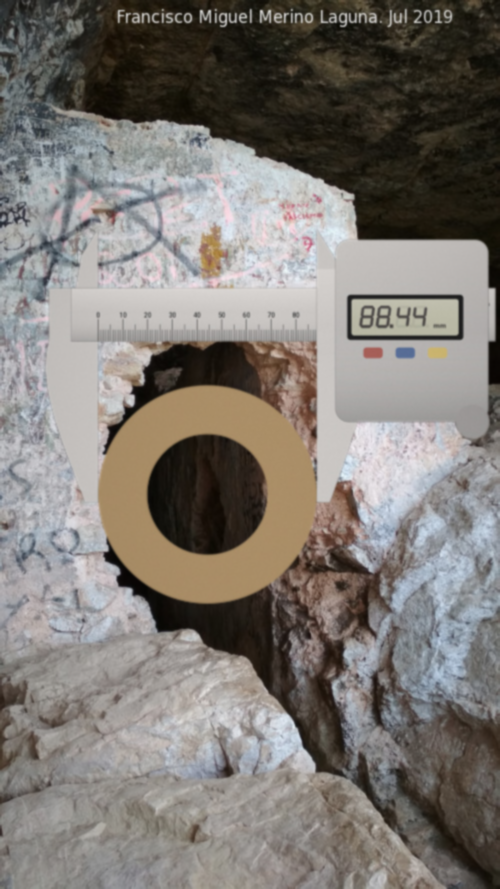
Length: {"value": 88.44, "unit": "mm"}
